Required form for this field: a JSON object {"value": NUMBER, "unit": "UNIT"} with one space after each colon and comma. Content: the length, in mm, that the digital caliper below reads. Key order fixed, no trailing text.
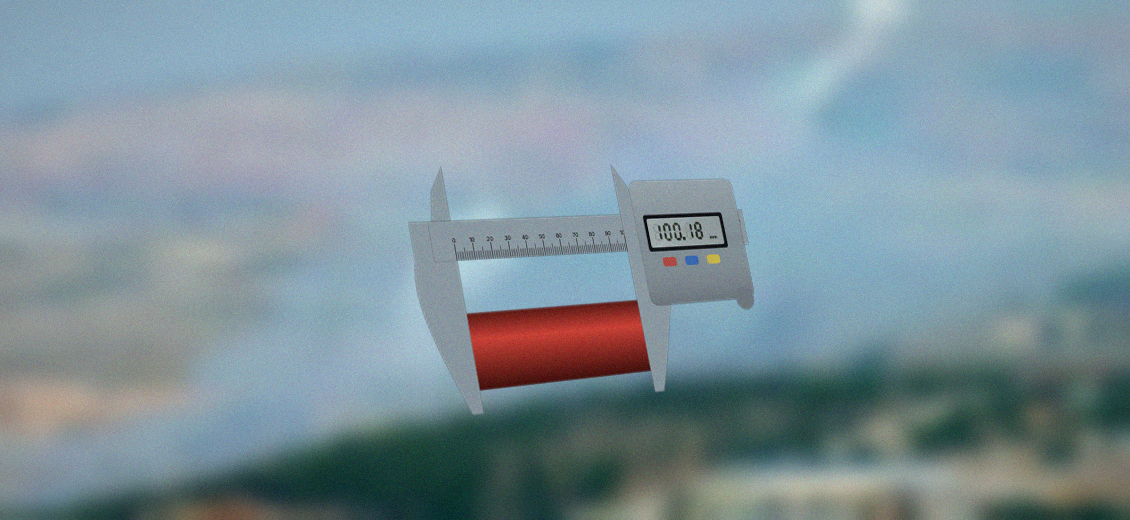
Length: {"value": 100.18, "unit": "mm"}
